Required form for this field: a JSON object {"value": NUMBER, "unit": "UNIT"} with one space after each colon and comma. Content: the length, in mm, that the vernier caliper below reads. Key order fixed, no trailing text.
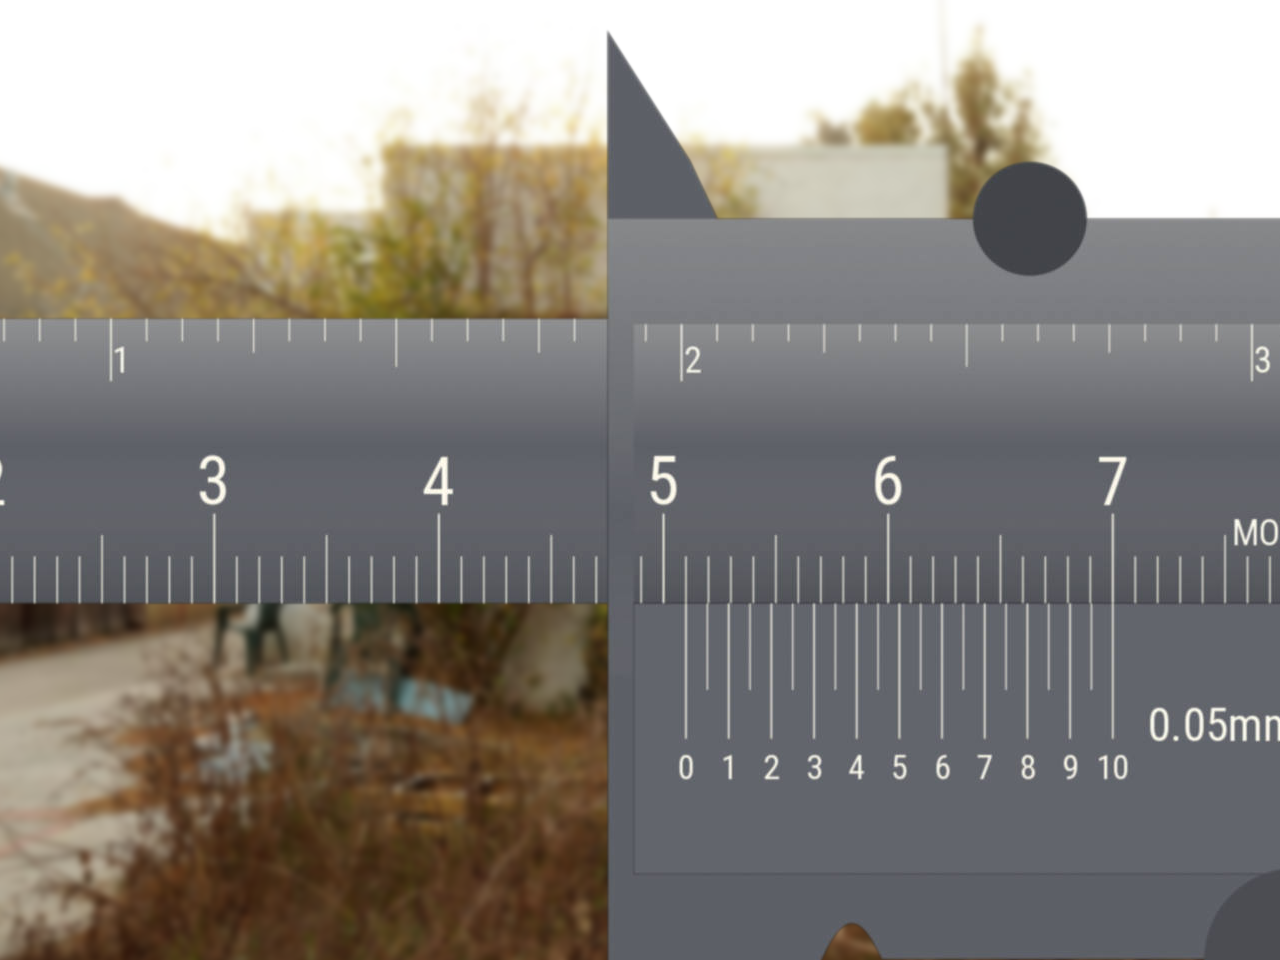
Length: {"value": 51.0, "unit": "mm"}
